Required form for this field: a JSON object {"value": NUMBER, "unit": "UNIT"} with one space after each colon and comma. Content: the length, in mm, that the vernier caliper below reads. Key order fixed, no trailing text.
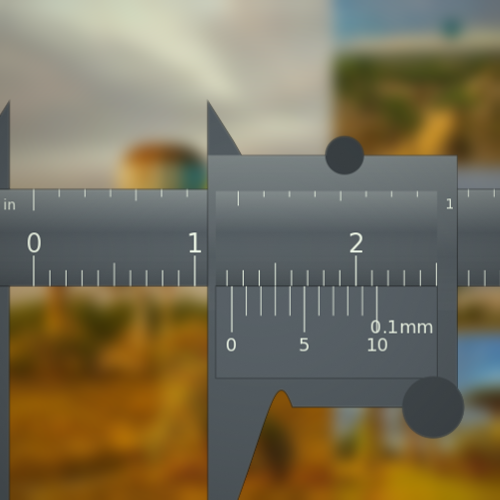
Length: {"value": 12.3, "unit": "mm"}
